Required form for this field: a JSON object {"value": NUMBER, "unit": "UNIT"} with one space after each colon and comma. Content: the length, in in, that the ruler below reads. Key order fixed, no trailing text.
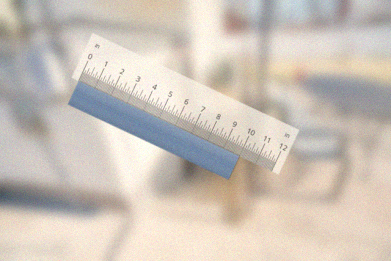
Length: {"value": 10, "unit": "in"}
